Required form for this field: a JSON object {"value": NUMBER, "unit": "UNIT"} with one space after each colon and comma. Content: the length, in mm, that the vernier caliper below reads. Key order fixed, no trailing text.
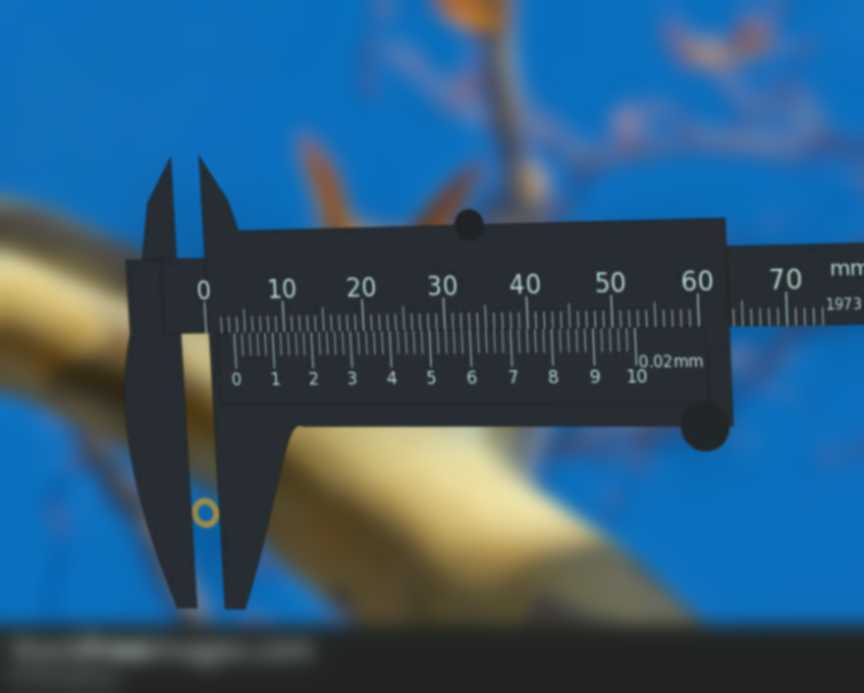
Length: {"value": 3.6, "unit": "mm"}
